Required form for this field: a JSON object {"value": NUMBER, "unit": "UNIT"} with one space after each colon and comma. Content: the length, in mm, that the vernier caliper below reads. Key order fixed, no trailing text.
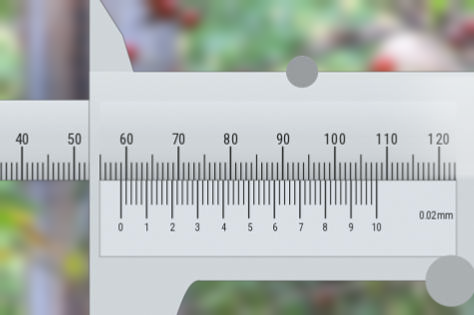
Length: {"value": 59.0, "unit": "mm"}
